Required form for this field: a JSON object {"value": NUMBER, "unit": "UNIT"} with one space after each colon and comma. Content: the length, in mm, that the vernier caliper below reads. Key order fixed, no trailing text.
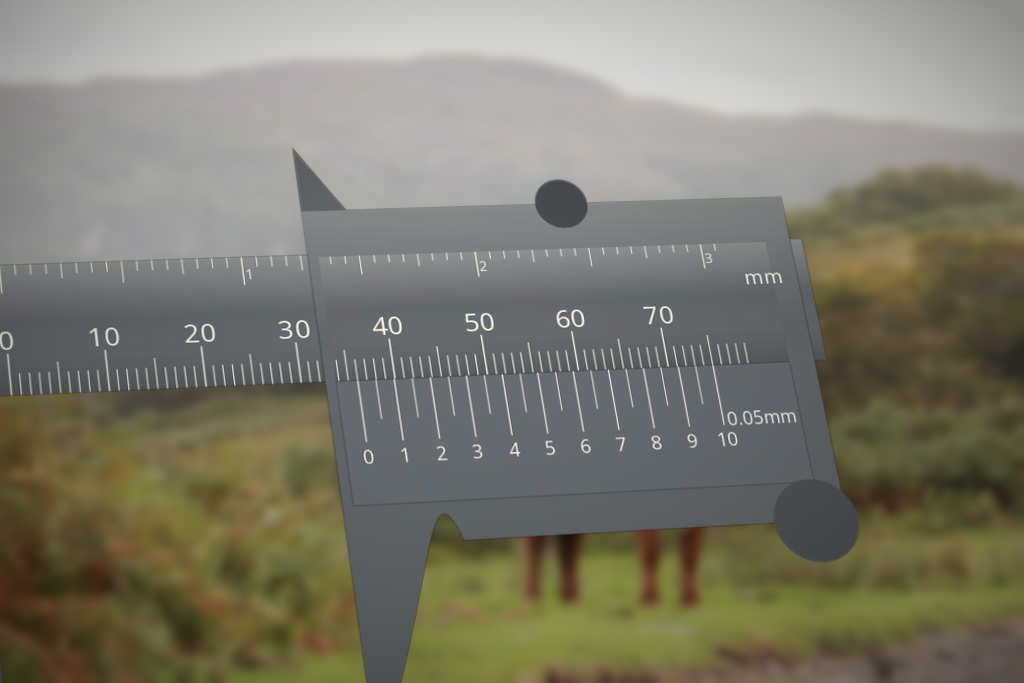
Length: {"value": 36.0, "unit": "mm"}
